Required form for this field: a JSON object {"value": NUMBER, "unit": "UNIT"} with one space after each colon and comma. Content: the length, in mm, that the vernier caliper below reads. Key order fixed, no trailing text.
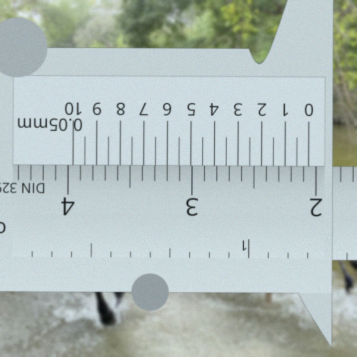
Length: {"value": 20.6, "unit": "mm"}
